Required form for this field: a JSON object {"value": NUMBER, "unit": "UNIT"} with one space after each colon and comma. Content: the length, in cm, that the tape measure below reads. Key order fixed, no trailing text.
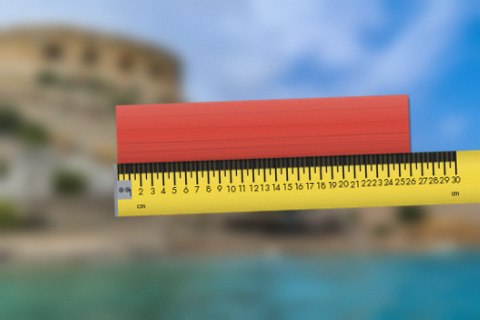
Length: {"value": 26, "unit": "cm"}
